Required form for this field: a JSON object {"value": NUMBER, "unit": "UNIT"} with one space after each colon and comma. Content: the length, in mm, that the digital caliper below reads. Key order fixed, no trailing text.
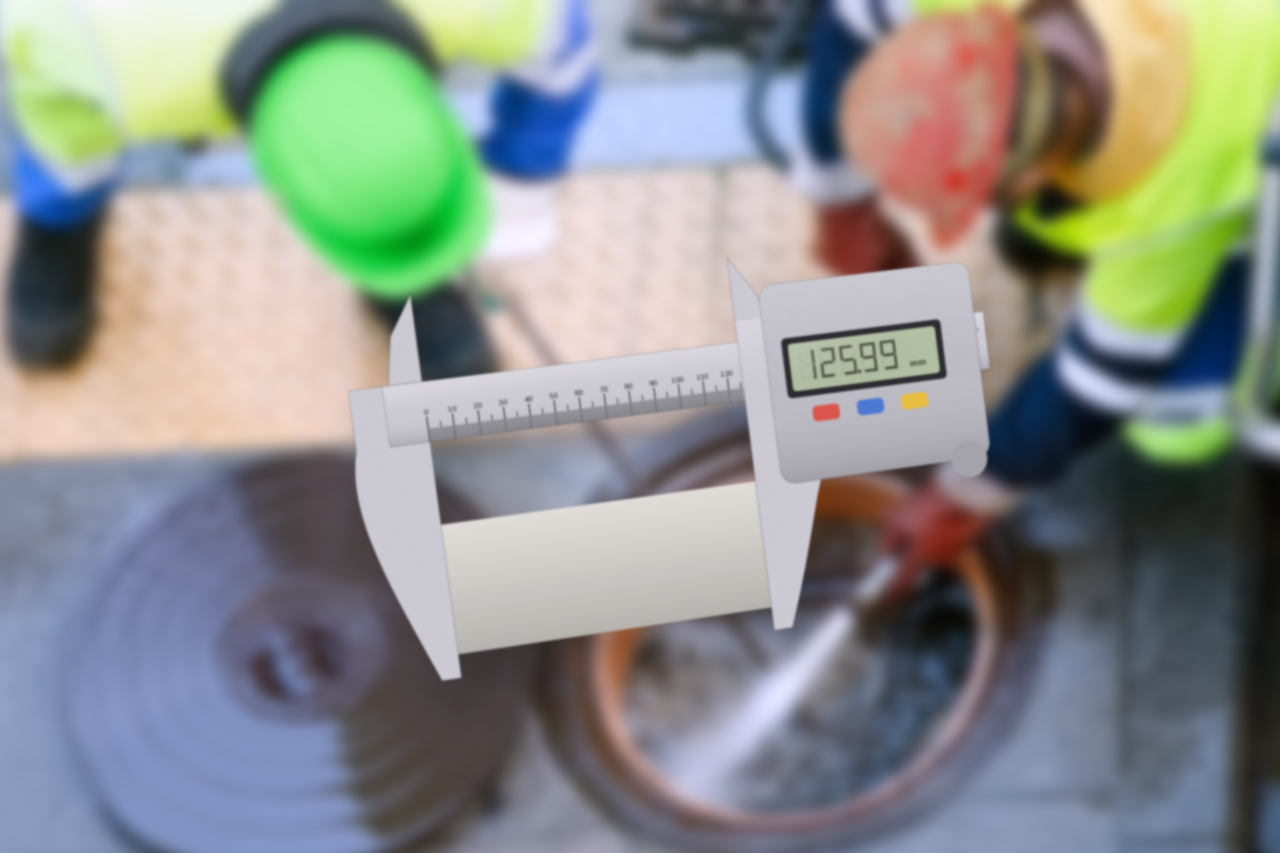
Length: {"value": 125.99, "unit": "mm"}
